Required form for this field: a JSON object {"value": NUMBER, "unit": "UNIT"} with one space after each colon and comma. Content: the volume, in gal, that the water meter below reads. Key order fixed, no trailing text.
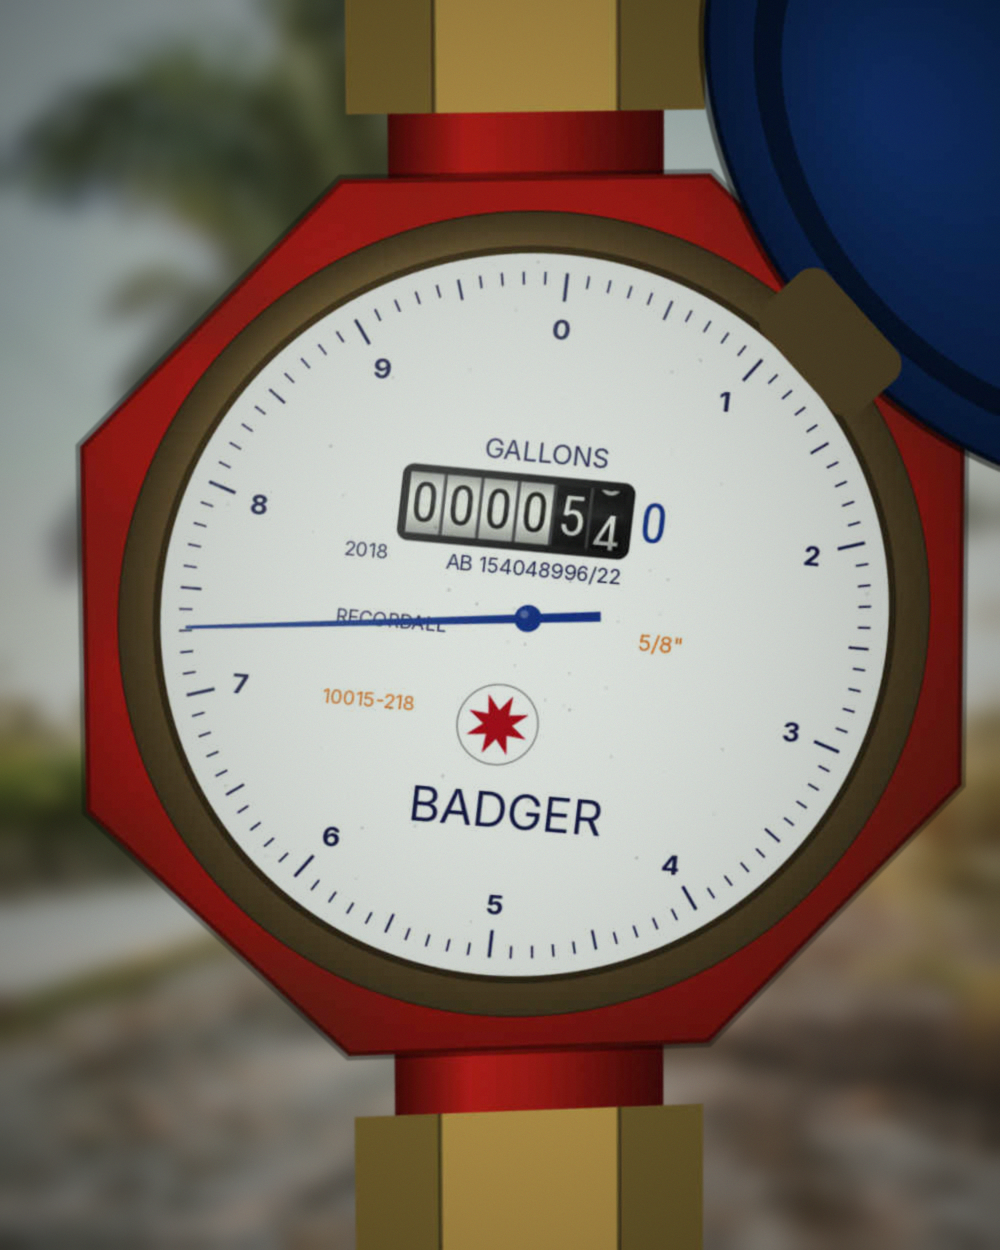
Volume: {"value": 537.3, "unit": "gal"}
